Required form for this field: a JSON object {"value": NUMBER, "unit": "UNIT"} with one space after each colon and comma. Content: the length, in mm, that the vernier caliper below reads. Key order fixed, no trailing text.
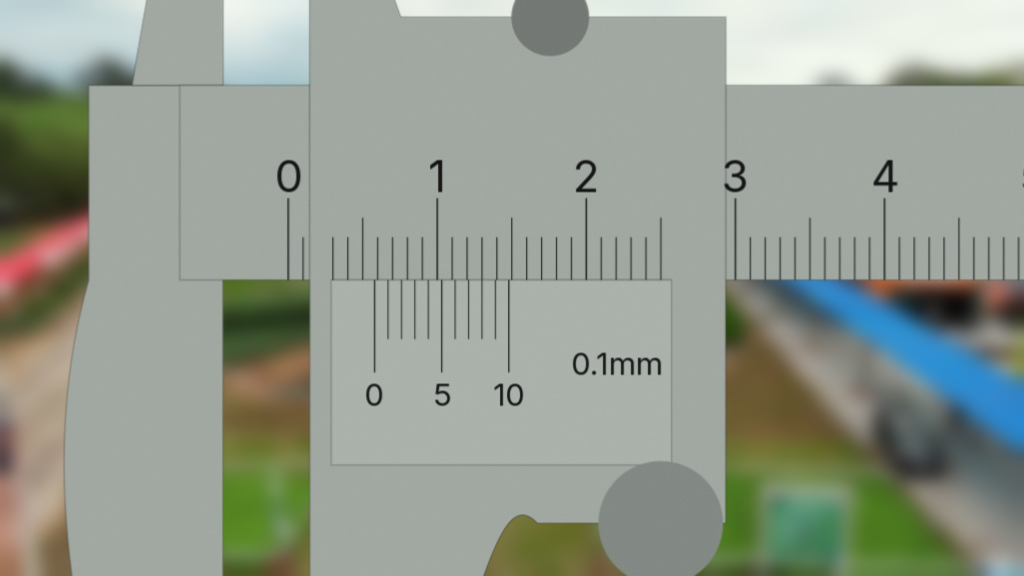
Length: {"value": 5.8, "unit": "mm"}
